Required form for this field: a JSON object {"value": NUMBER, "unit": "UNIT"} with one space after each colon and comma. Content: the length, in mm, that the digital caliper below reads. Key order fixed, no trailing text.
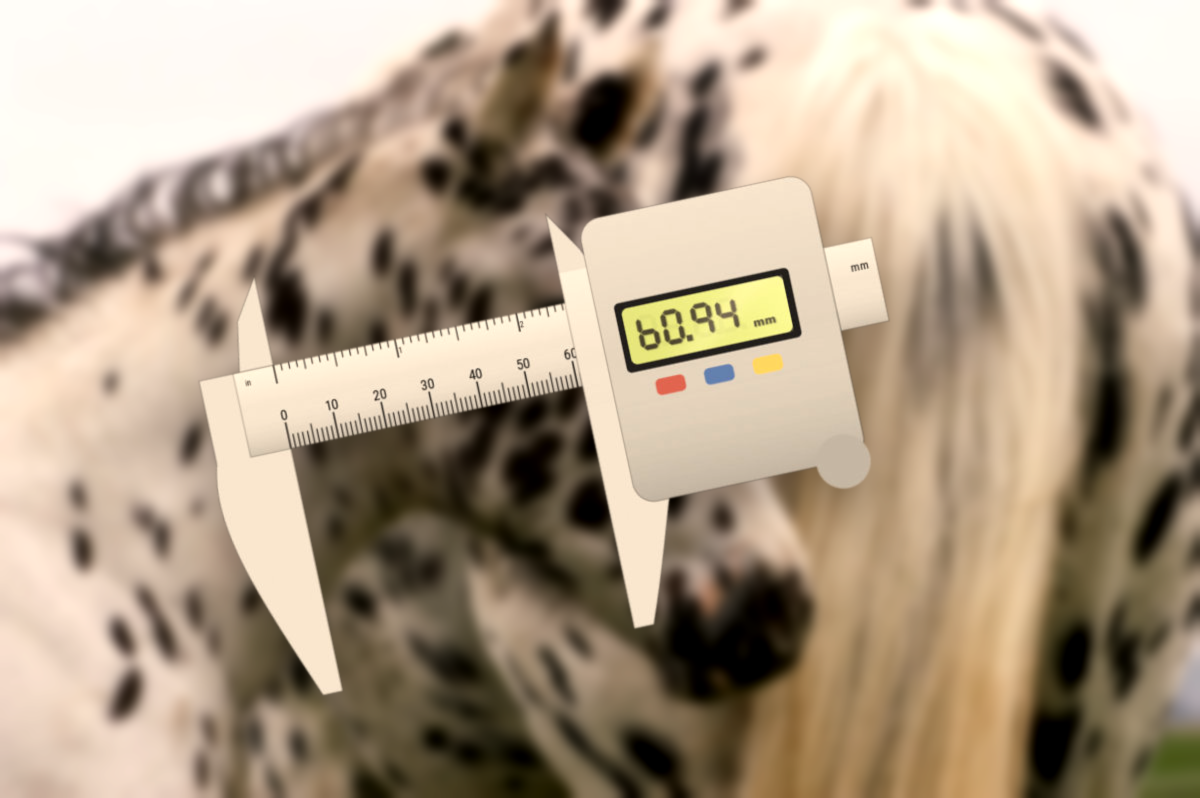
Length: {"value": 60.94, "unit": "mm"}
